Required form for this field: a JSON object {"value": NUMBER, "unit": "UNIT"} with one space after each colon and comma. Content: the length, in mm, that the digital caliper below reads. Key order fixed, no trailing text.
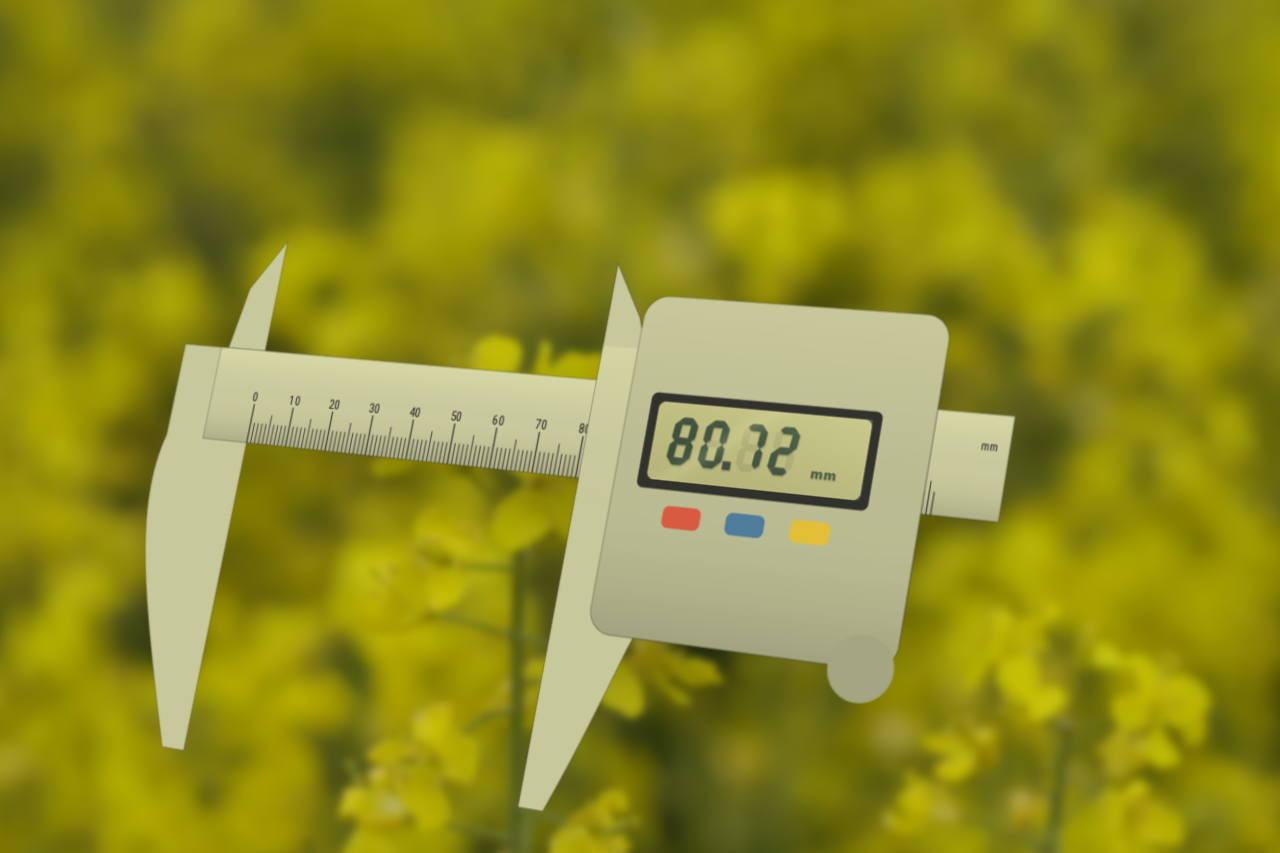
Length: {"value": 80.72, "unit": "mm"}
